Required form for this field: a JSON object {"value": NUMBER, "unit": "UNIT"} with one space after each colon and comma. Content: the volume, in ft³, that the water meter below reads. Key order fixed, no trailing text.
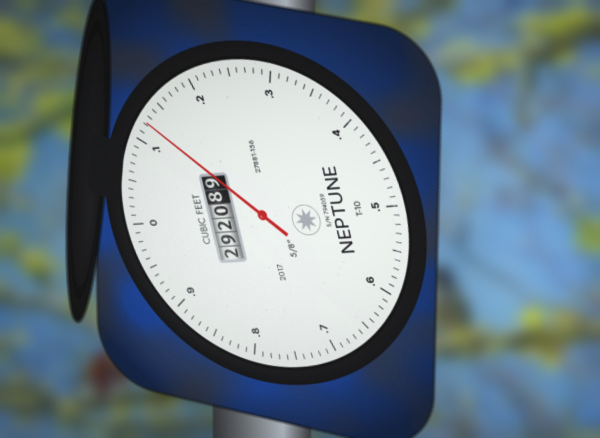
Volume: {"value": 292089.12, "unit": "ft³"}
